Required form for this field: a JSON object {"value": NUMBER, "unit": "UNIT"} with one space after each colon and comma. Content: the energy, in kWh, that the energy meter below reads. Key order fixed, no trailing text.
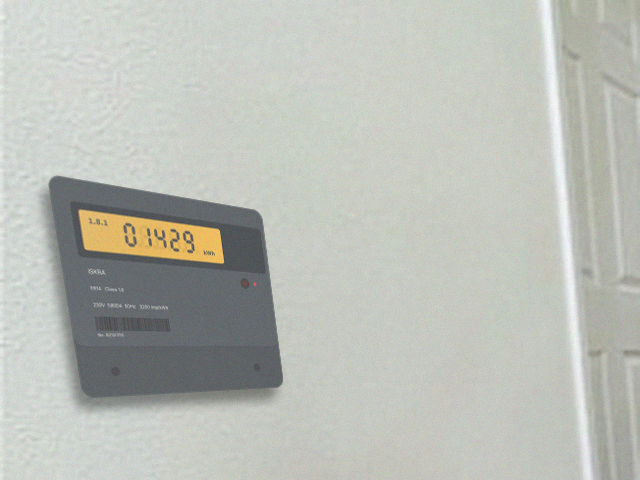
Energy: {"value": 1429, "unit": "kWh"}
